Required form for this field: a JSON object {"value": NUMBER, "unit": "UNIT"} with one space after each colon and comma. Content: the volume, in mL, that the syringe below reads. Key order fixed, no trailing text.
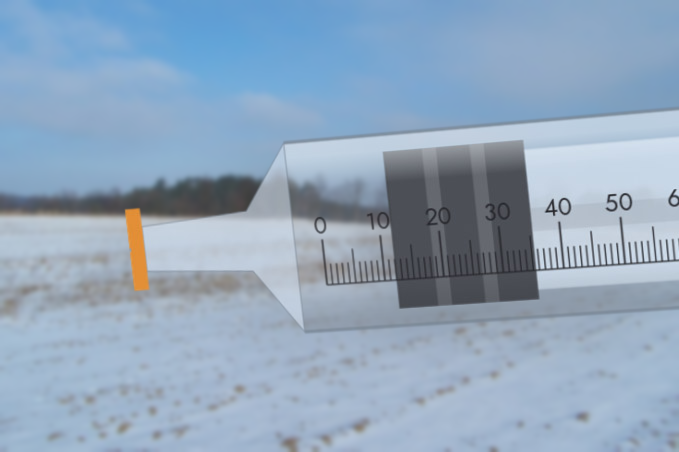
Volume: {"value": 12, "unit": "mL"}
